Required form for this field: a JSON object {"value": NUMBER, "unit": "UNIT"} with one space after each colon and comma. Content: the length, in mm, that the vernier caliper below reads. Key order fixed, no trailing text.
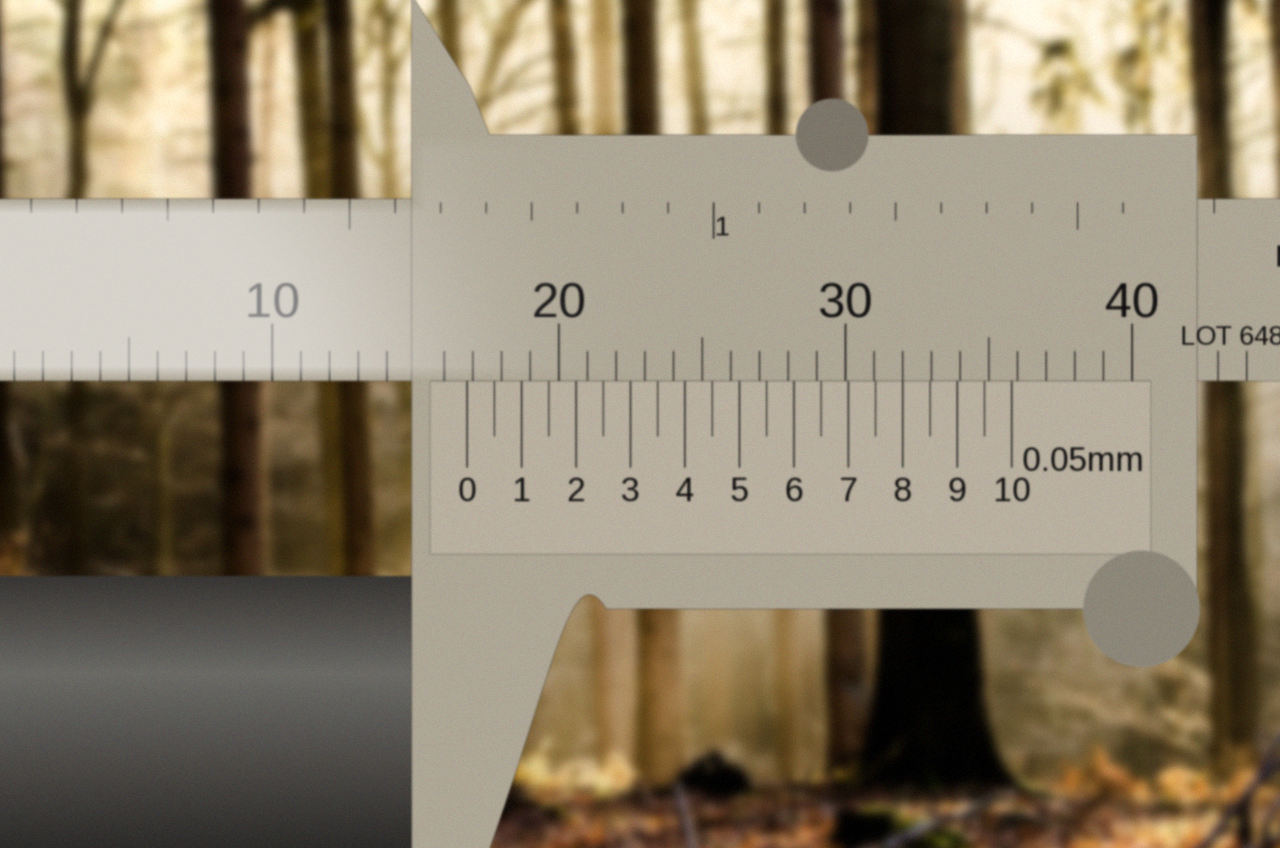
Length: {"value": 16.8, "unit": "mm"}
